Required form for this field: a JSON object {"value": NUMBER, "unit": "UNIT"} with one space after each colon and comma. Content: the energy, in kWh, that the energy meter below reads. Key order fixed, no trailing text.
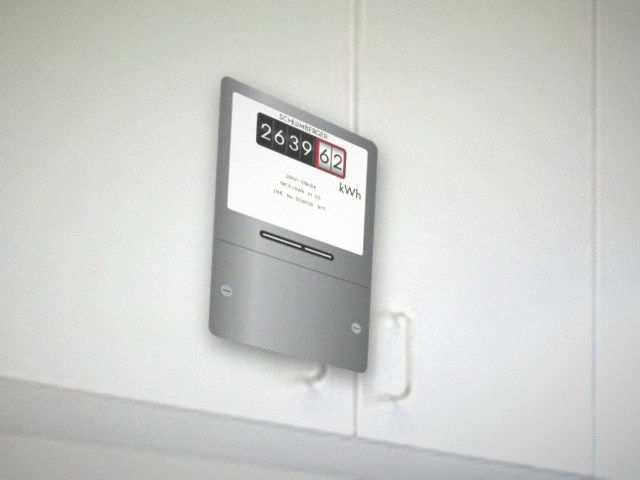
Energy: {"value": 2639.62, "unit": "kWh"}
